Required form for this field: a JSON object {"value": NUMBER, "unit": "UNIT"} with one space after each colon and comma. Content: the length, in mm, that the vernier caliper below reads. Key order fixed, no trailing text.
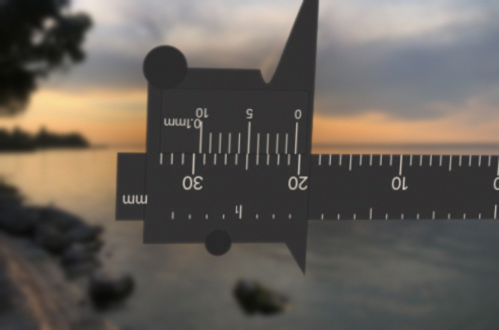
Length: {"value": 20.4, "unit": "mm"}
